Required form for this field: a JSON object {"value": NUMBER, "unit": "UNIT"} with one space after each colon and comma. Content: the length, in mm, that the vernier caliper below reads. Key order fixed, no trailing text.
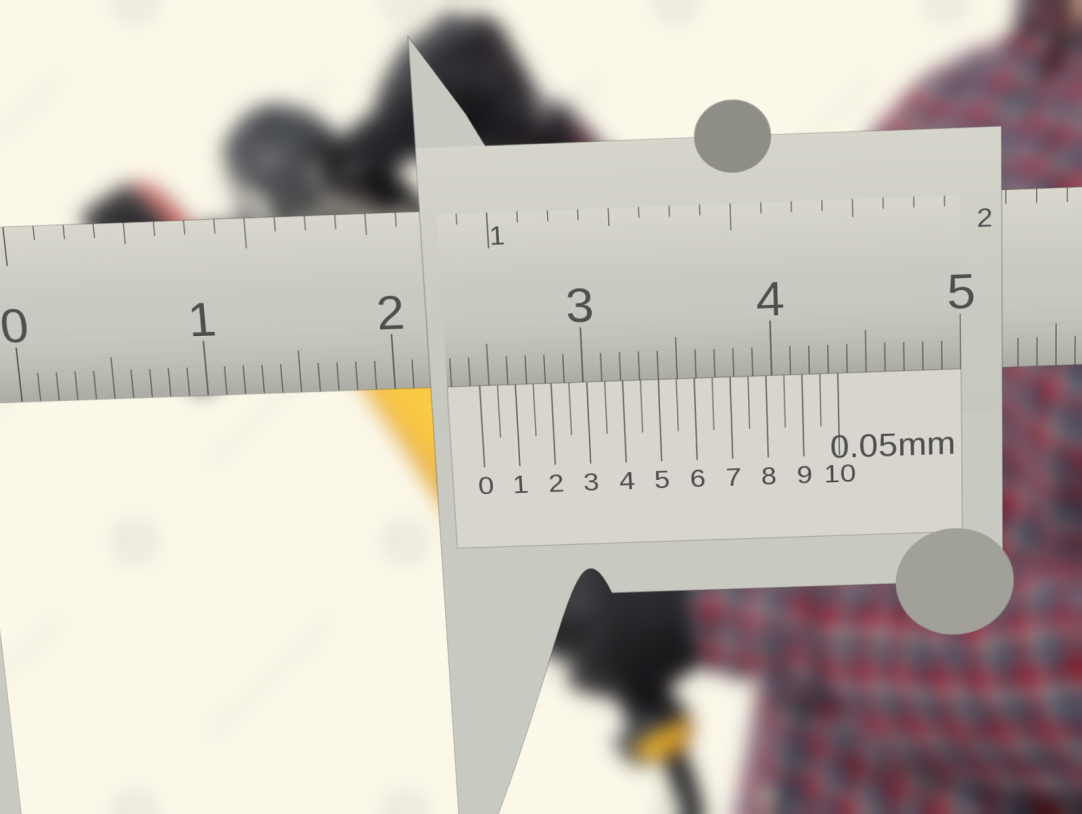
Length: {"value": 24.5, "unit": "mm"}
